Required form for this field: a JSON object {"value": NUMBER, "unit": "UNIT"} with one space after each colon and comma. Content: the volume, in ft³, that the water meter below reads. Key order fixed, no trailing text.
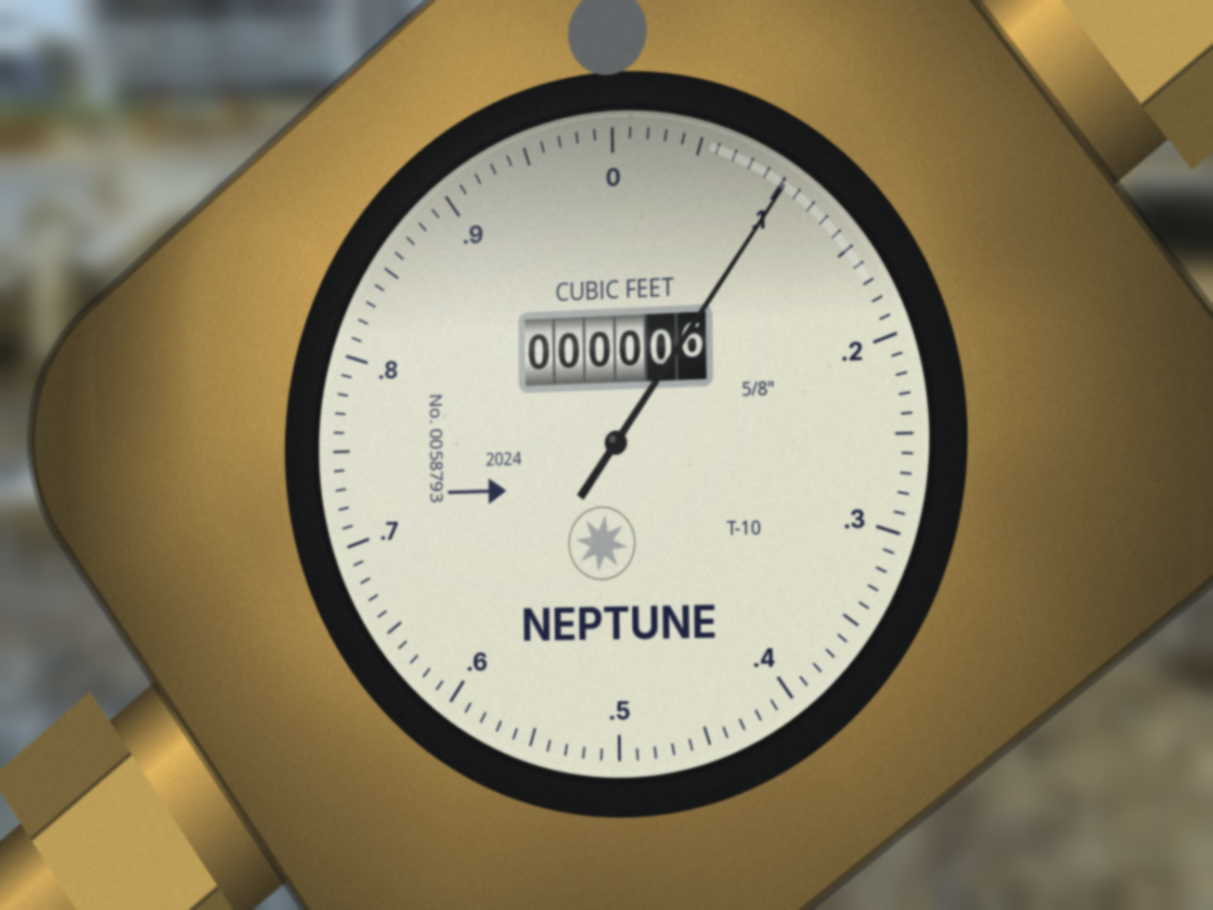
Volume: {"value": 6.10, "unit": "ft³"}
